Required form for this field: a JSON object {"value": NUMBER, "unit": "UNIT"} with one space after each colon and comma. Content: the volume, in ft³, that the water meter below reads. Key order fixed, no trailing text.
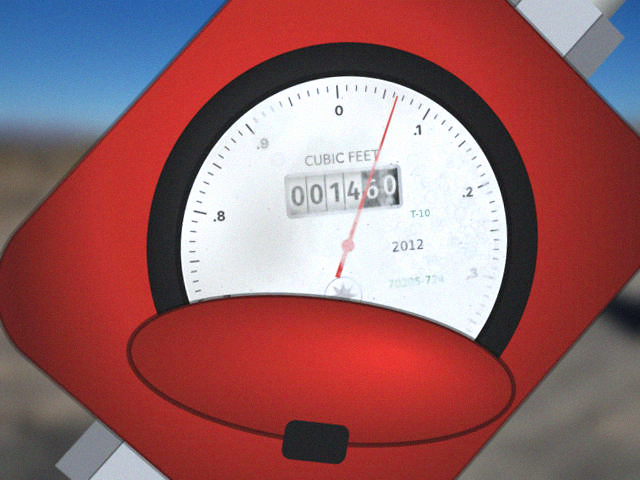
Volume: {"value": 1460.06, "unit": "ft³"}
